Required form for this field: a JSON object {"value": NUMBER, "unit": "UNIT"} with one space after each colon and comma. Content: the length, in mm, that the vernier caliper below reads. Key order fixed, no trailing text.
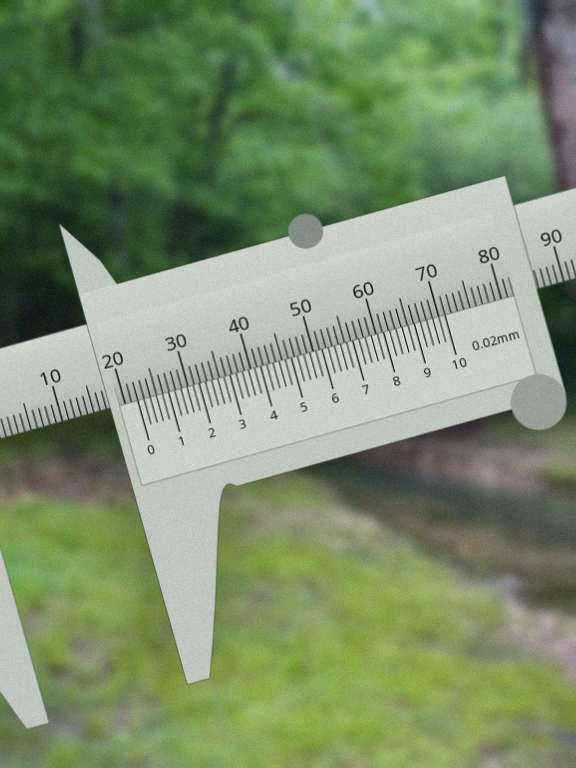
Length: {"value": 22.0, "unit": "mm"}
